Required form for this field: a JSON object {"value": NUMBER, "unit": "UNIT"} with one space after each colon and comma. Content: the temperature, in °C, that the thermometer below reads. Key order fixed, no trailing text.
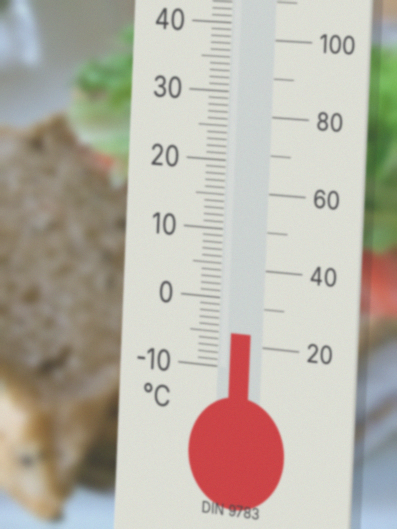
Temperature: {"value": -5, "unit": "°C"}
